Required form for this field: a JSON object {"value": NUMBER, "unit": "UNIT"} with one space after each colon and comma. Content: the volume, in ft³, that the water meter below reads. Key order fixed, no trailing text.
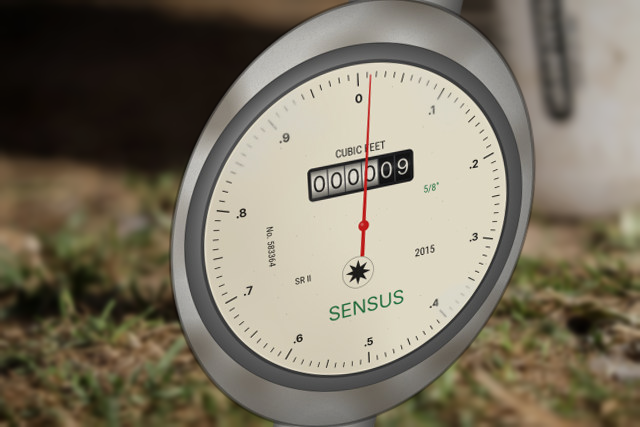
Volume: {"value": 9.01, "unit": "ft³"}
